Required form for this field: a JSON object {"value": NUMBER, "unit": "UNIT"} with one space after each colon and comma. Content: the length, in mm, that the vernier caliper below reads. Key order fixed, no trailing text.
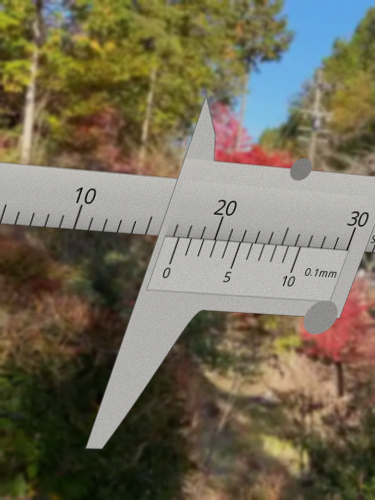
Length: {"value": 17.4, "unit": "mm"}
